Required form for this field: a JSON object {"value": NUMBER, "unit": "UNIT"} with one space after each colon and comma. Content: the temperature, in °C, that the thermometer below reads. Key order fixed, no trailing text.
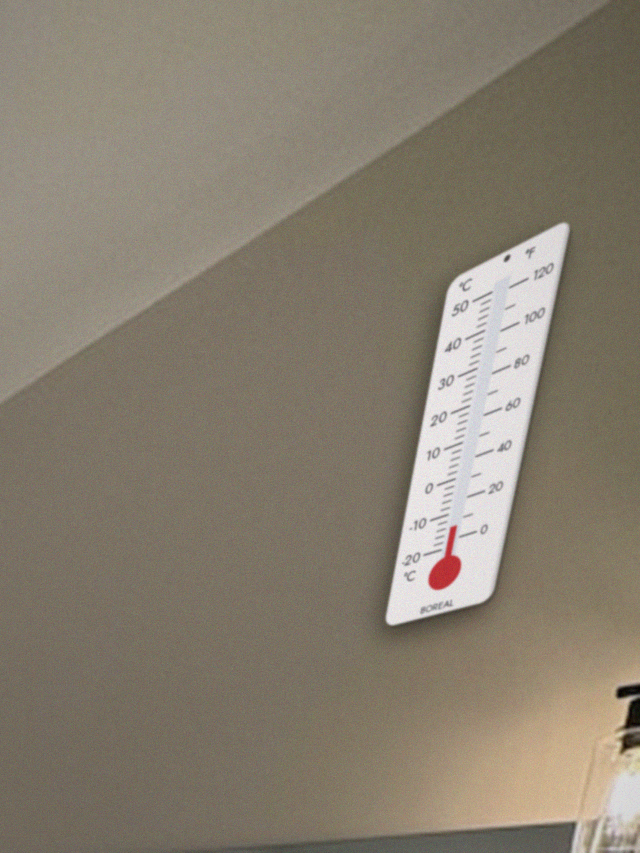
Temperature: {"value": -14, "unit": "°C"}
